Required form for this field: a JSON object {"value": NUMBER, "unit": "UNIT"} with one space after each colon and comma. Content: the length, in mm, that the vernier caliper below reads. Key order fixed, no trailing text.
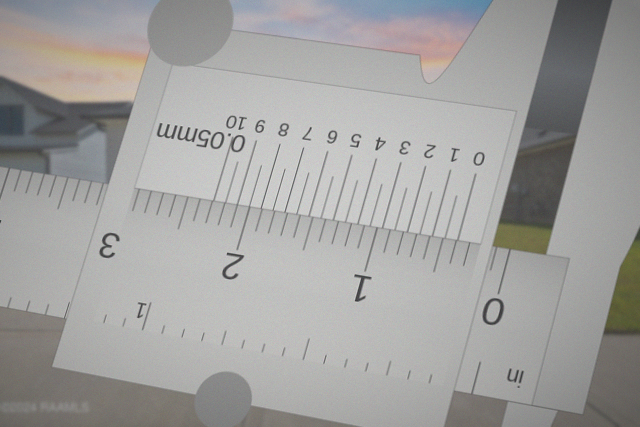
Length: {"value": 3.9, "unit": "mm"}
